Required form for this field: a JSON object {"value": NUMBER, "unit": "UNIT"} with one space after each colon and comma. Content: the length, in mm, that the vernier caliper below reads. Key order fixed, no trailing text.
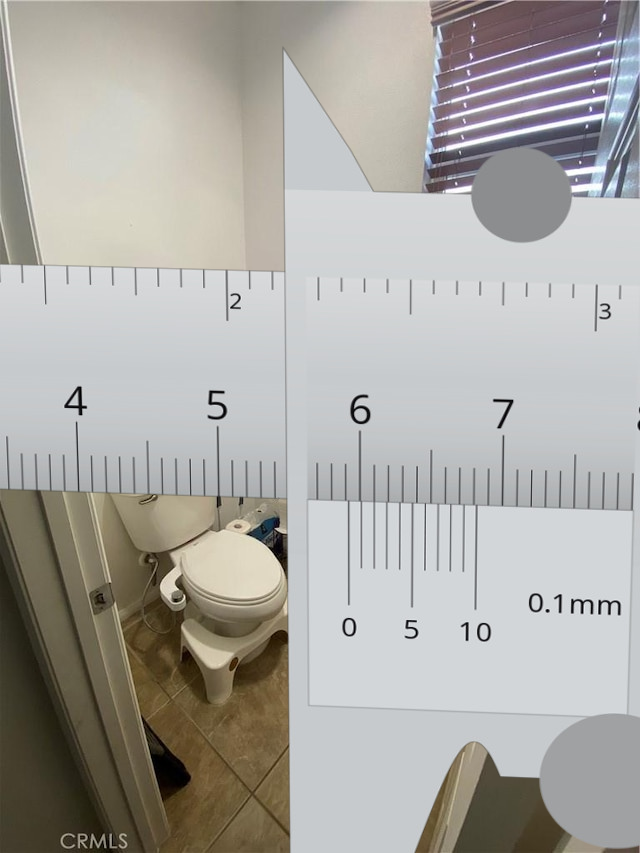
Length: {"value": 59.2, "unit": "mm"}
